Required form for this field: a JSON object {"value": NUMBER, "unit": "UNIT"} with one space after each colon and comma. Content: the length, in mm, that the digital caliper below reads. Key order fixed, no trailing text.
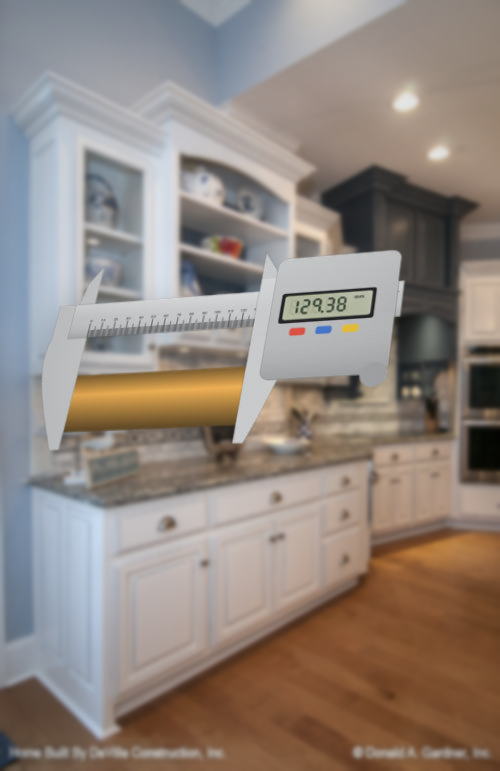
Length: {"value": 129.38, "unit": "mm"}
